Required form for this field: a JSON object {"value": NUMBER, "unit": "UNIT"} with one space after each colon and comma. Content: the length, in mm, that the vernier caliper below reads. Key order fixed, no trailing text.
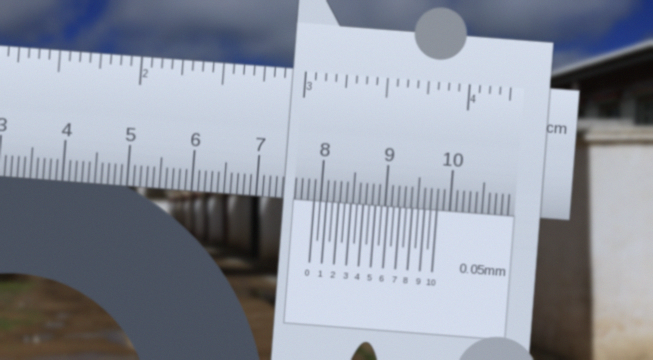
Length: {"value": 79.0, "unit": "mm"}
